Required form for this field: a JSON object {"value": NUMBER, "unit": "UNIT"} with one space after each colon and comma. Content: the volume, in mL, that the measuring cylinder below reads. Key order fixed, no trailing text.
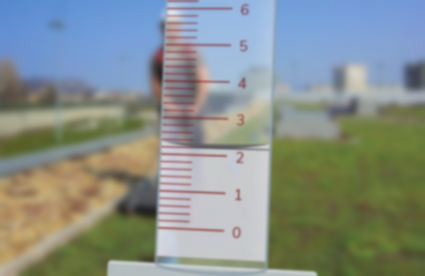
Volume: {"value": 2.2, "unit": "mL"}
